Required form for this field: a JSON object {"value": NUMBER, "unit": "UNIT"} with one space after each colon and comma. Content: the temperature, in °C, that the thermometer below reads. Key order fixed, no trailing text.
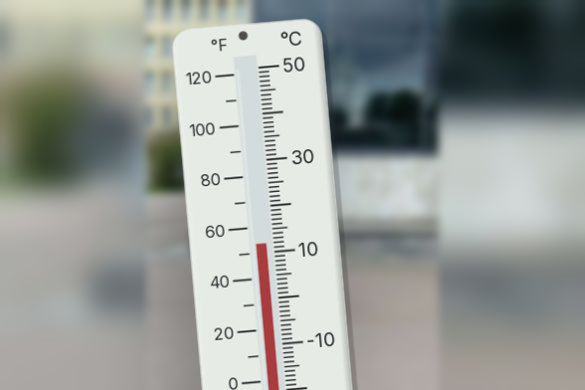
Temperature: {"value": 12, "unit": "°C"}
